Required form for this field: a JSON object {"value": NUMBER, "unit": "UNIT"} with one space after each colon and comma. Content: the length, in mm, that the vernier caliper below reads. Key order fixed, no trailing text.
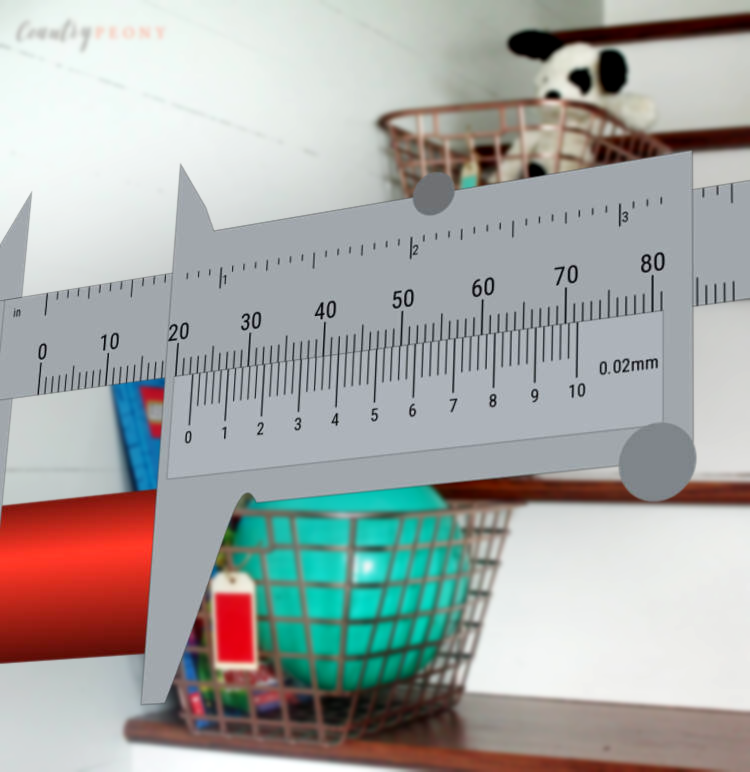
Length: {"value": 22.4, "unit": "mm"}
